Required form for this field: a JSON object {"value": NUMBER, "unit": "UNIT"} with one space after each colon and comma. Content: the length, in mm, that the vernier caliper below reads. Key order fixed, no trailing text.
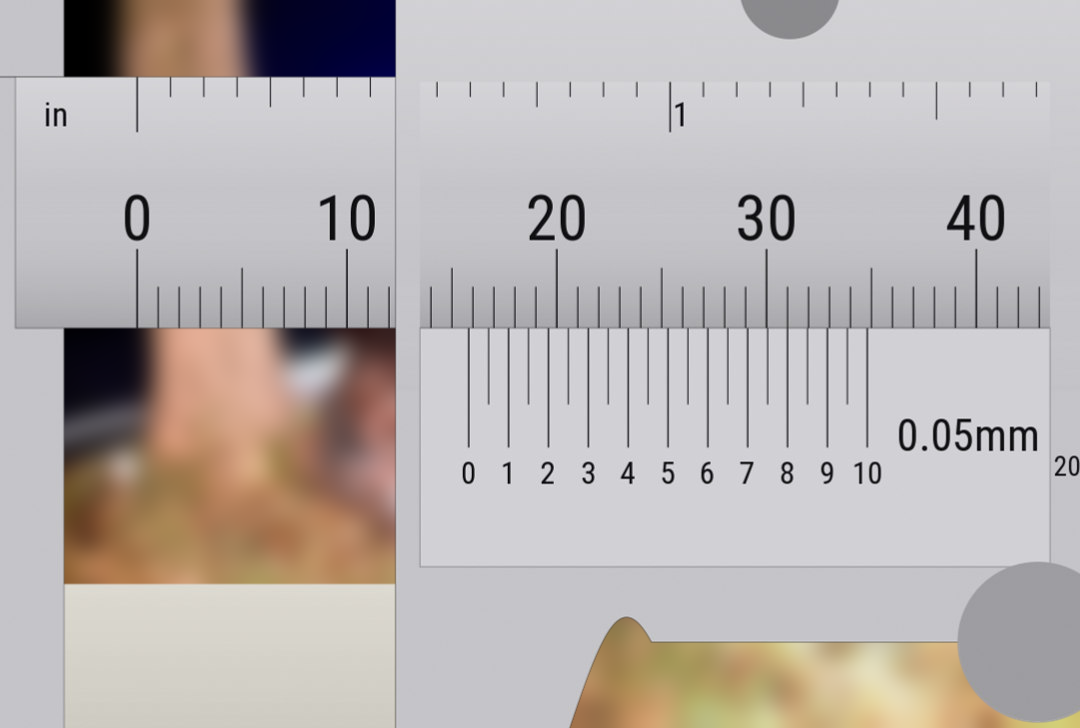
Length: {"value": 15.8, "unit": "mm"}
